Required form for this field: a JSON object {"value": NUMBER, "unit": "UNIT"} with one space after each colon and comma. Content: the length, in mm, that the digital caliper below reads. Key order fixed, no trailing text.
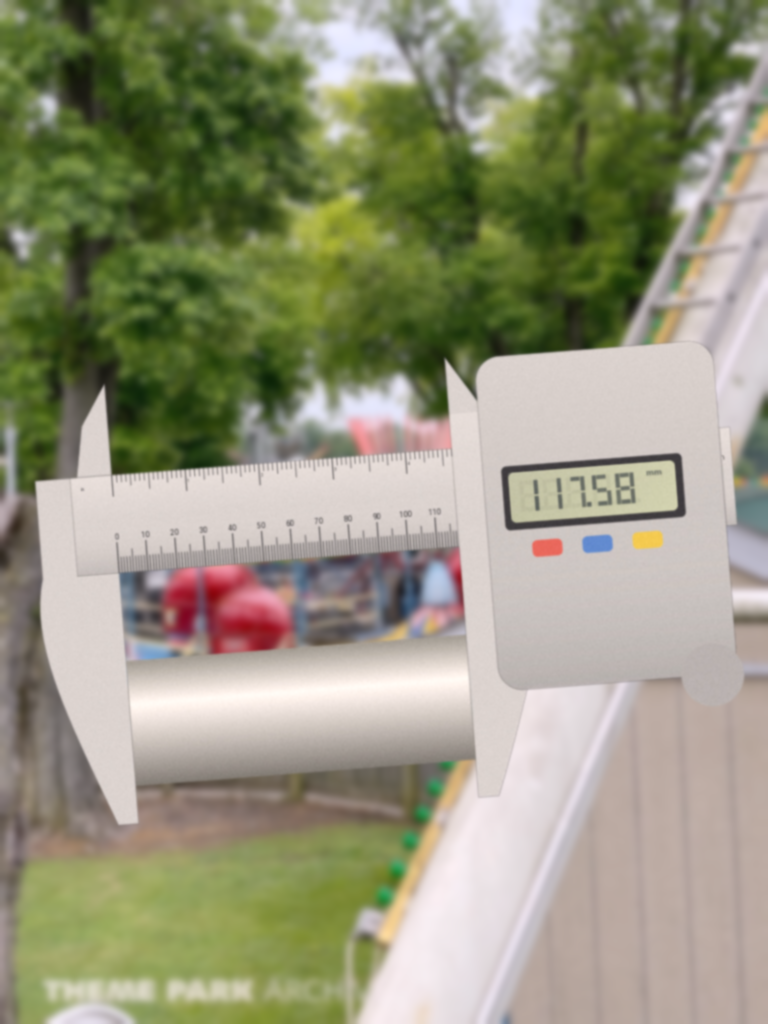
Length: {"value": 117.58, "unit": "mm"}
